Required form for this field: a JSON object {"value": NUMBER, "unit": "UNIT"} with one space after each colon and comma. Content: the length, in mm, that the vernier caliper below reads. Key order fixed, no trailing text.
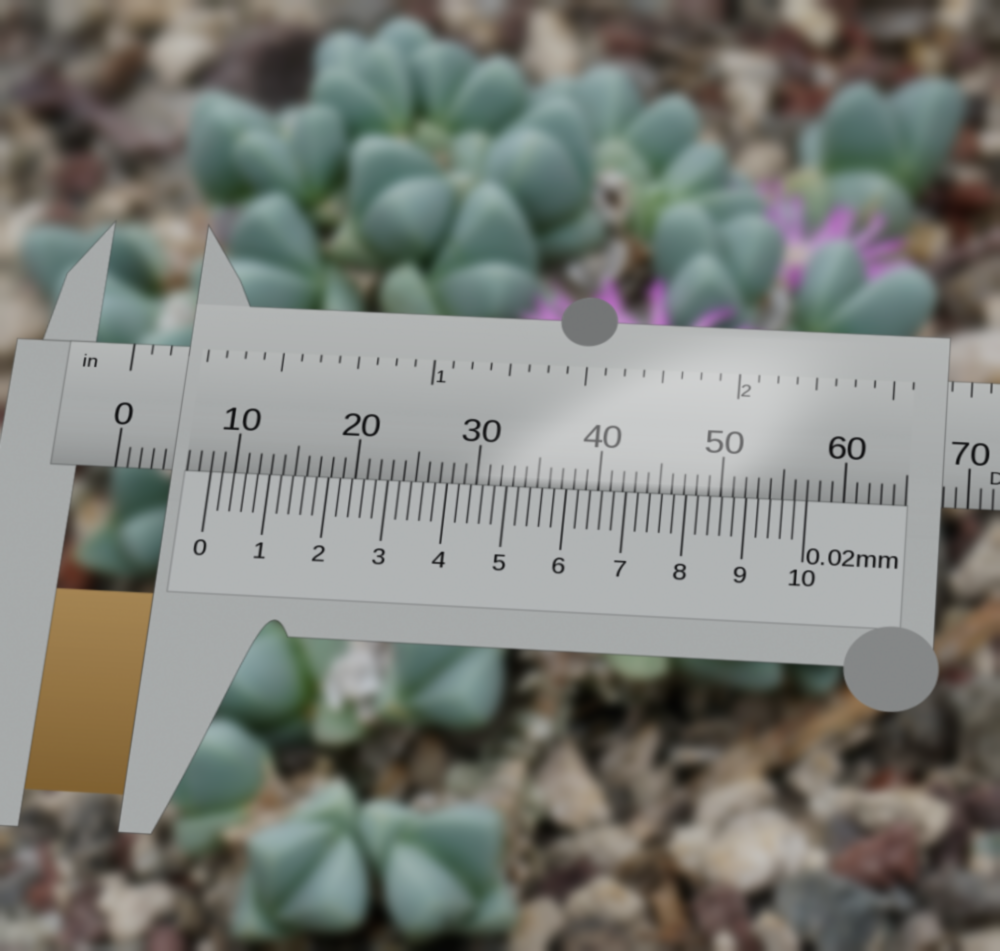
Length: {"value": 8.0, "unit": "mm"}
